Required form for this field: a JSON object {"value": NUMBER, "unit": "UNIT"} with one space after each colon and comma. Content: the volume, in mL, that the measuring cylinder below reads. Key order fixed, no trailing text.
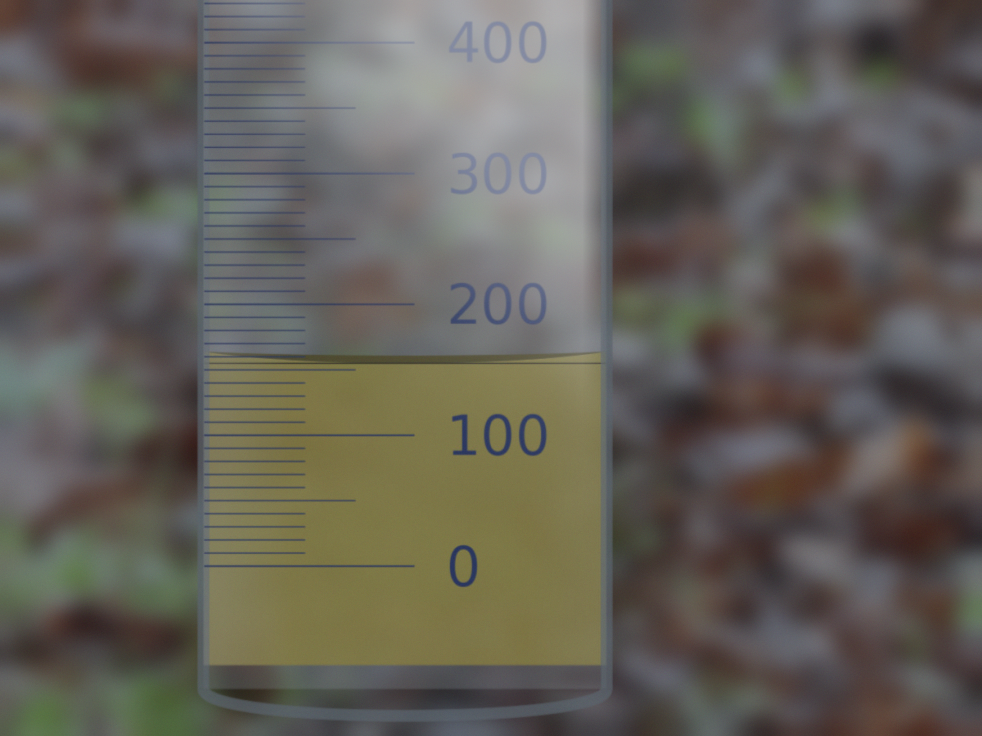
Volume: {"value": 155, "unit": "mL"}
